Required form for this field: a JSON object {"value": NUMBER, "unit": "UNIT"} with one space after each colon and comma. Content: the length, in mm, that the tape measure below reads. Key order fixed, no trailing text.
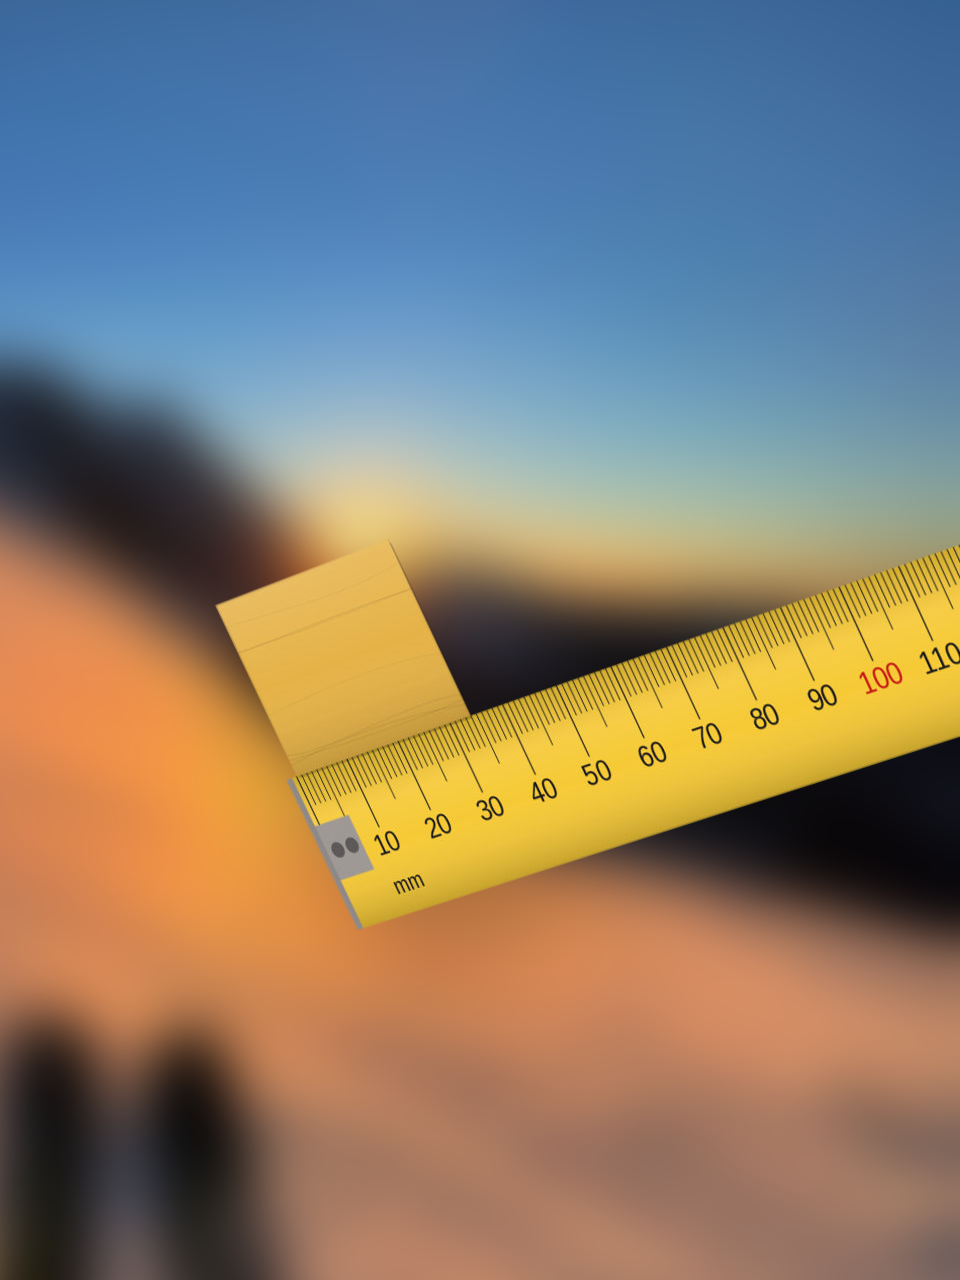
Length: {"value": 34, "unit": "mm"}
